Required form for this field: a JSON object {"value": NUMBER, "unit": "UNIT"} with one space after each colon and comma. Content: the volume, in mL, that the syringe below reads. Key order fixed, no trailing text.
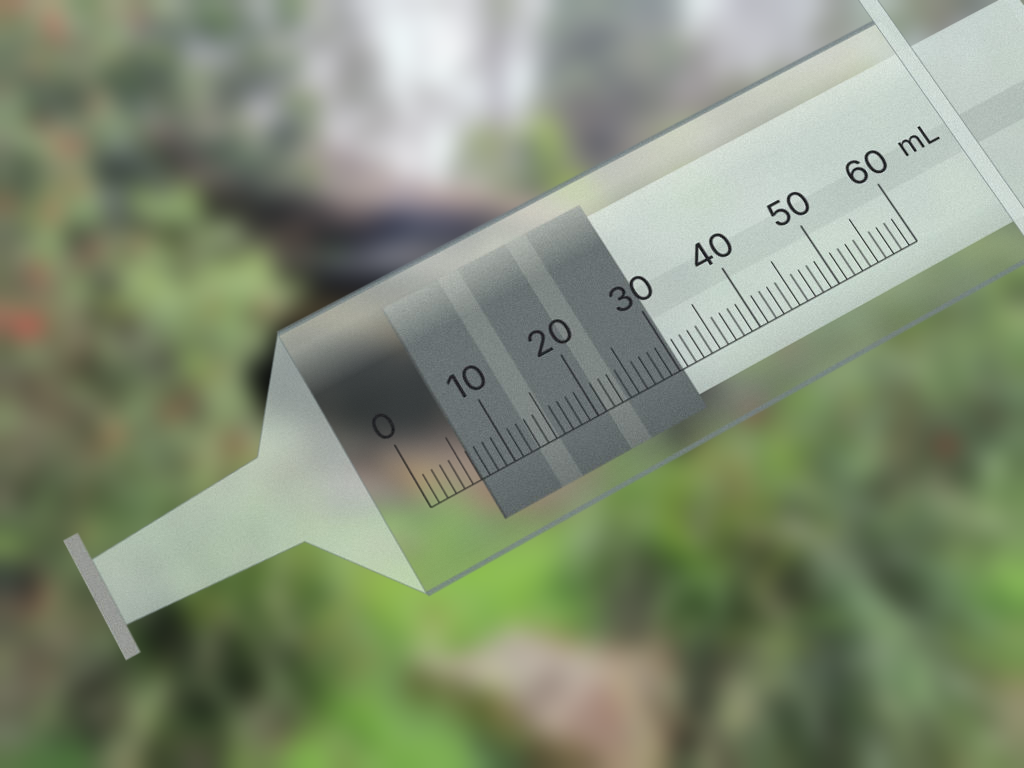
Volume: {"value": 6, "unit": "mL"}
